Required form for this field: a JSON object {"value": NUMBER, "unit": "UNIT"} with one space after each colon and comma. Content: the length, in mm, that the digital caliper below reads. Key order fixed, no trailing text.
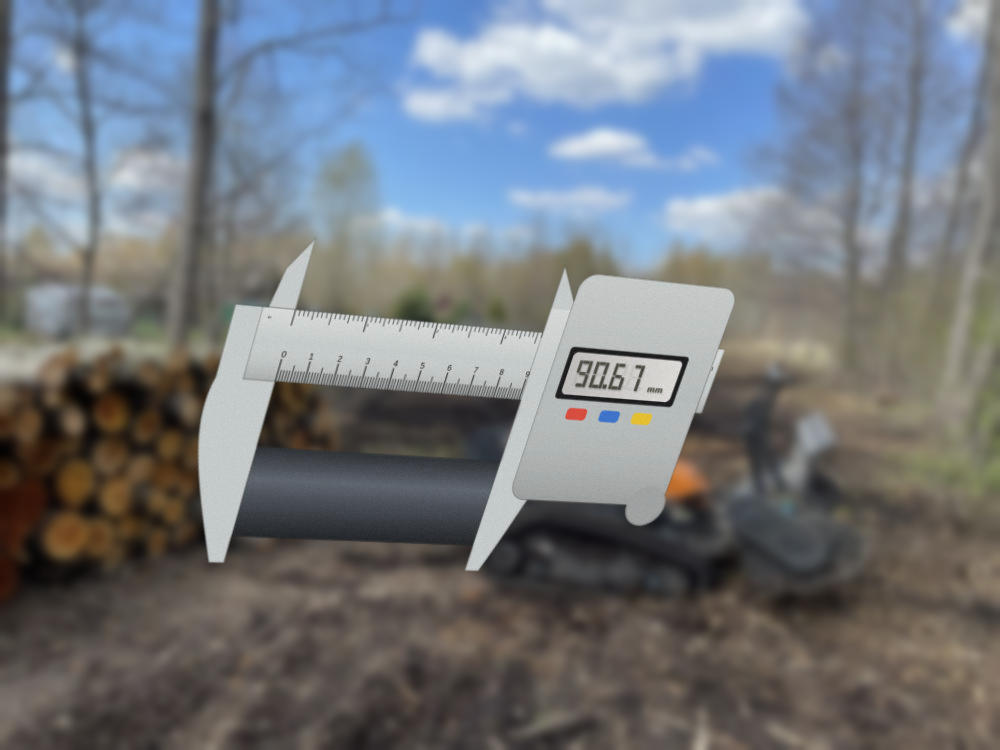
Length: {"value": 90.67, "unit": "mm"}
